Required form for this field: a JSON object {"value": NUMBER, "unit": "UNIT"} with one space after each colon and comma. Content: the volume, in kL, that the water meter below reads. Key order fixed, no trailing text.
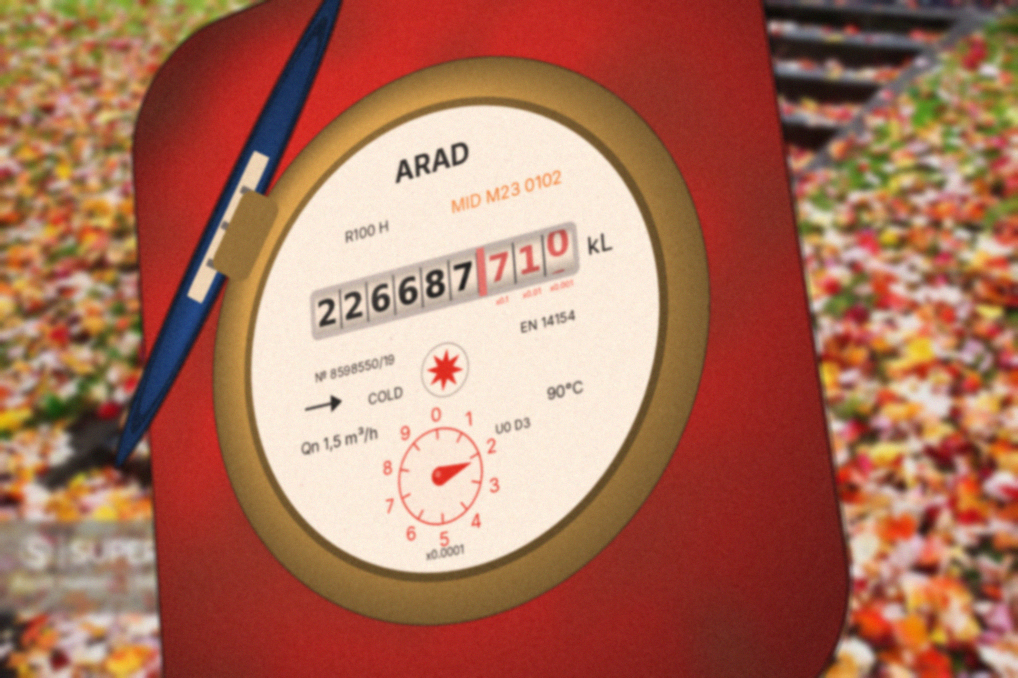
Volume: {"value": 226687.7102, "unit": "kL"}
